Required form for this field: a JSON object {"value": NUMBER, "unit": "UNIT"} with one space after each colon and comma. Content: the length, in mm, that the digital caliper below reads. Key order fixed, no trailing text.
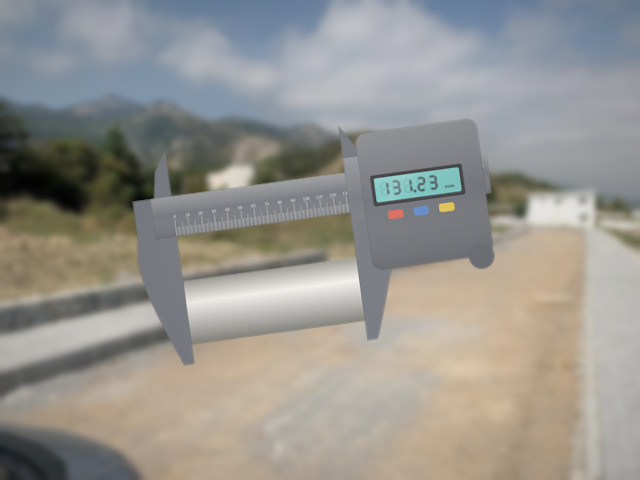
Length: {"value": 131.23, "unit": "mm"}
